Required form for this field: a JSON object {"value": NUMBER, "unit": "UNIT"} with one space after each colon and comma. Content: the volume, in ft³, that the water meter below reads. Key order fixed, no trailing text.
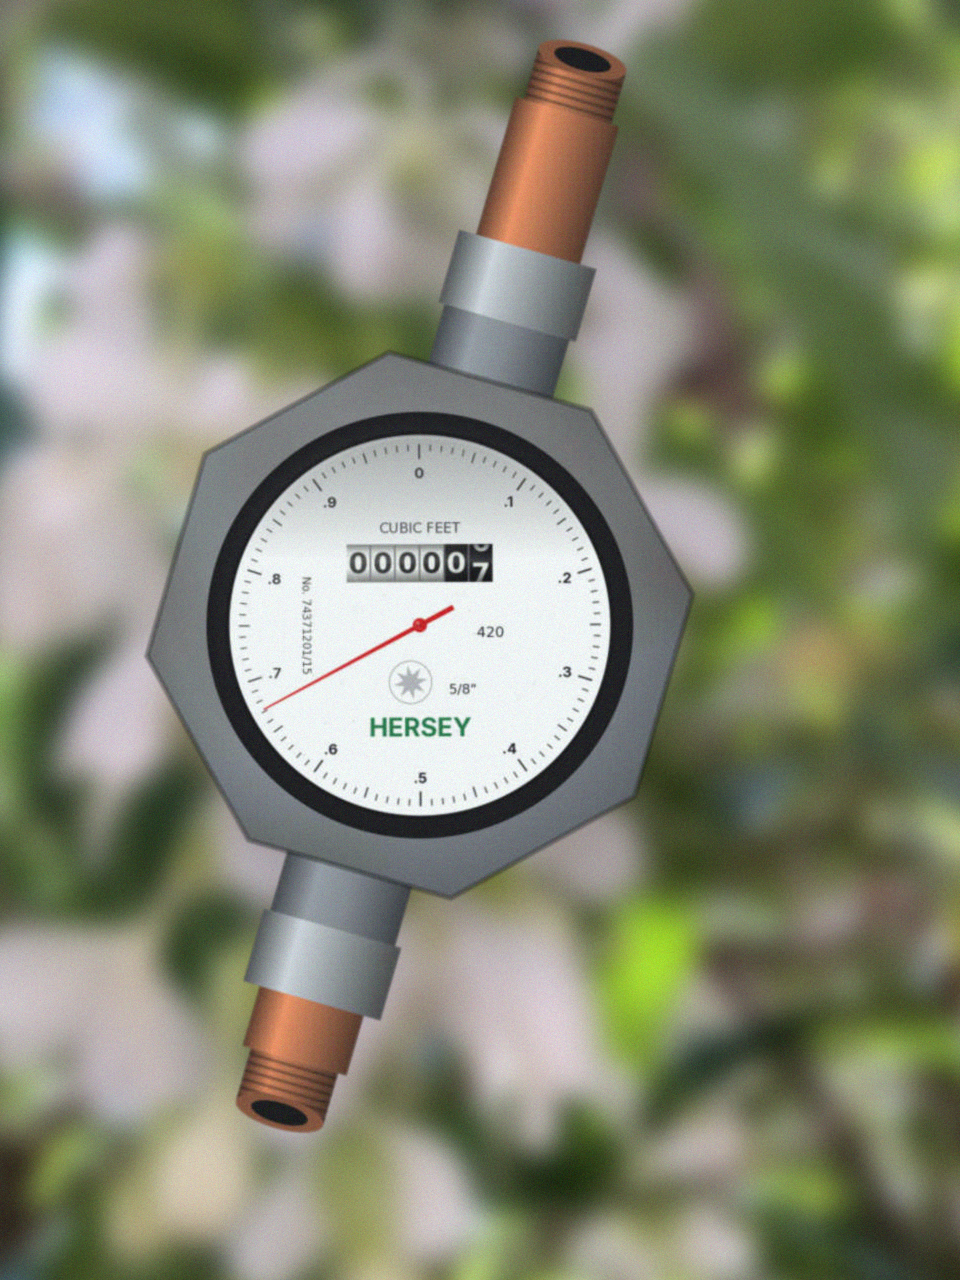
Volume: {"value": 6.67, "unit": "ft³"}
